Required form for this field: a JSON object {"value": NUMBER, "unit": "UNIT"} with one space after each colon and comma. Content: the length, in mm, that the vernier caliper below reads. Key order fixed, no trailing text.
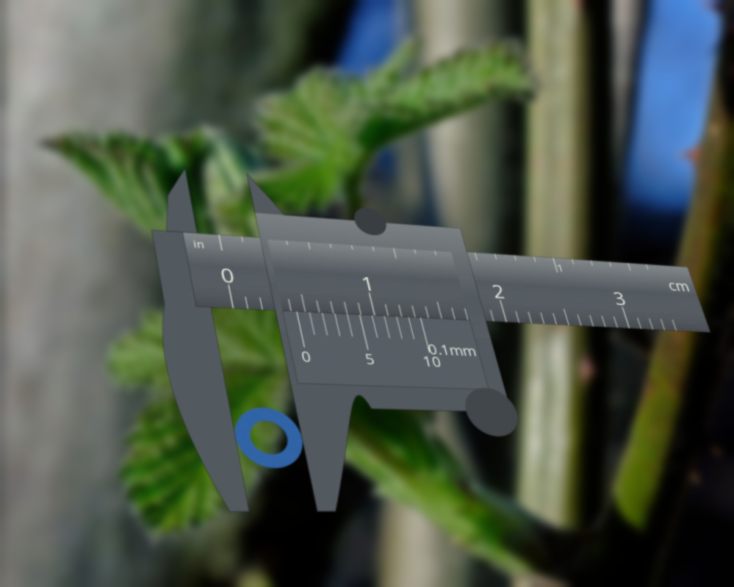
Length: {"value": 4.4, "unit": "mm"}
